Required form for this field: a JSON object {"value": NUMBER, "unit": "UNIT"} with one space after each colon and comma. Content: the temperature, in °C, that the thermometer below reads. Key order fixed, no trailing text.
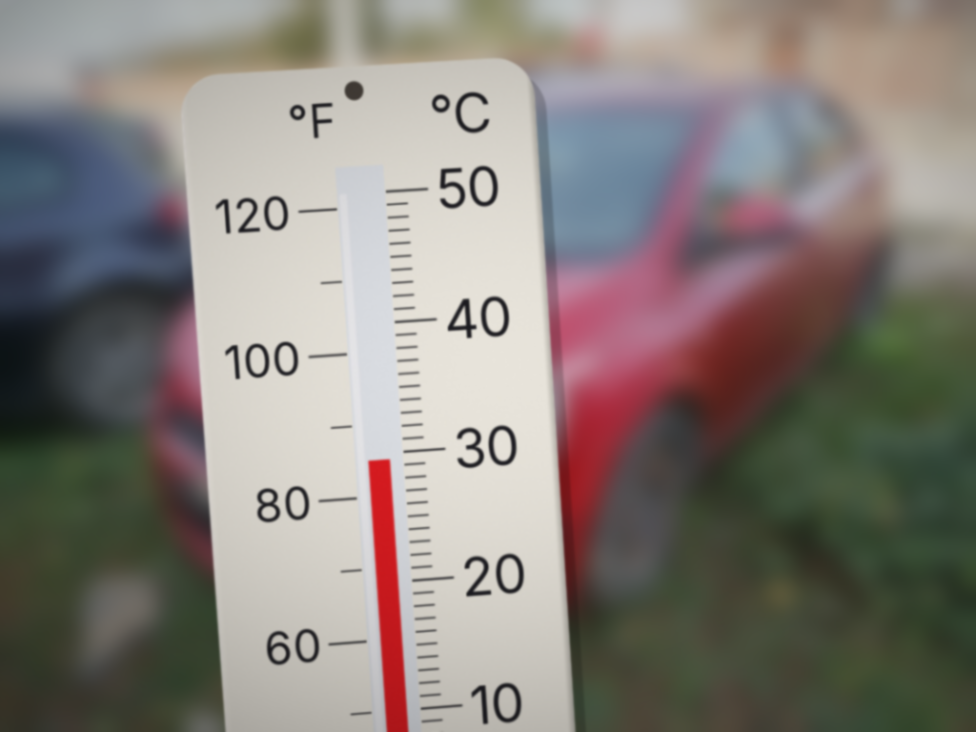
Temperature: {"value": 29.5, "unit": "°C"}
